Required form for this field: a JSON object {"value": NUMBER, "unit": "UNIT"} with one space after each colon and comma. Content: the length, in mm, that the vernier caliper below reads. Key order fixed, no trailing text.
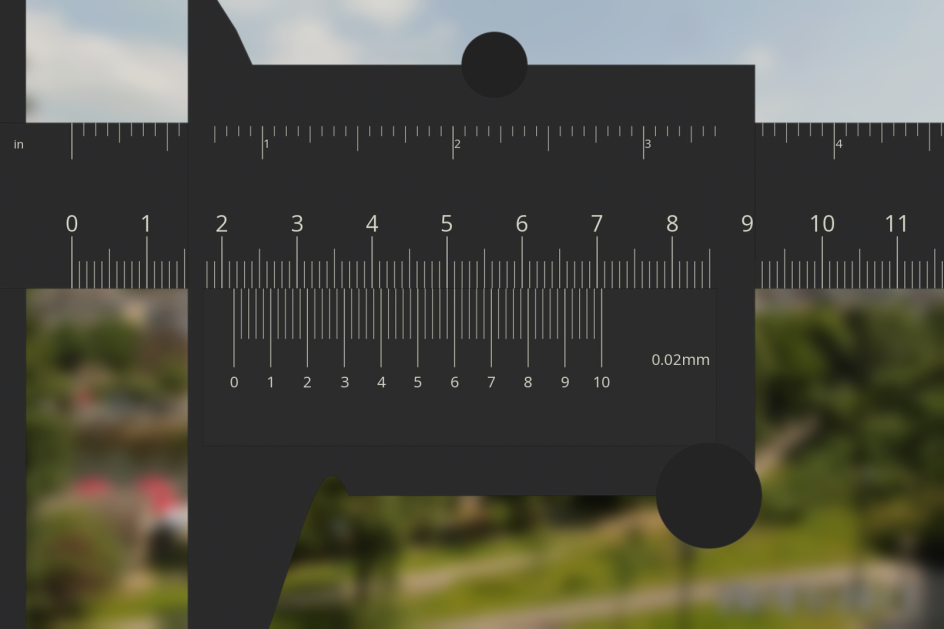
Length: {"value": 21.6, "unit": "mm"}
